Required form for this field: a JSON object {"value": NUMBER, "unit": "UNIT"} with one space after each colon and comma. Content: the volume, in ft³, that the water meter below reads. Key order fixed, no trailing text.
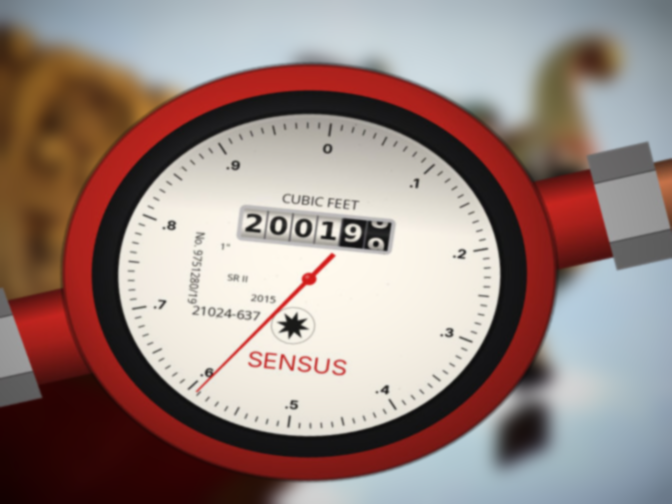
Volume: {"value": 200198.59, "unit": "ft³"}
